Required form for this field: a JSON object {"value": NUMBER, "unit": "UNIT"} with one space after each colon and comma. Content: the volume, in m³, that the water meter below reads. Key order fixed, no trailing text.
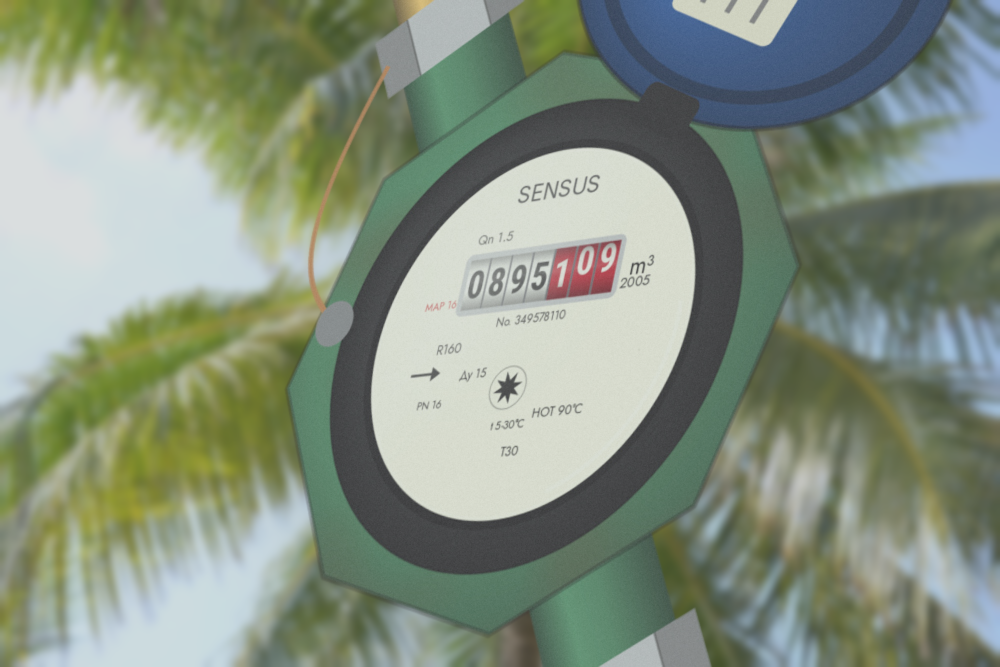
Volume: {"value": 895.109, "unit": "m³"}
